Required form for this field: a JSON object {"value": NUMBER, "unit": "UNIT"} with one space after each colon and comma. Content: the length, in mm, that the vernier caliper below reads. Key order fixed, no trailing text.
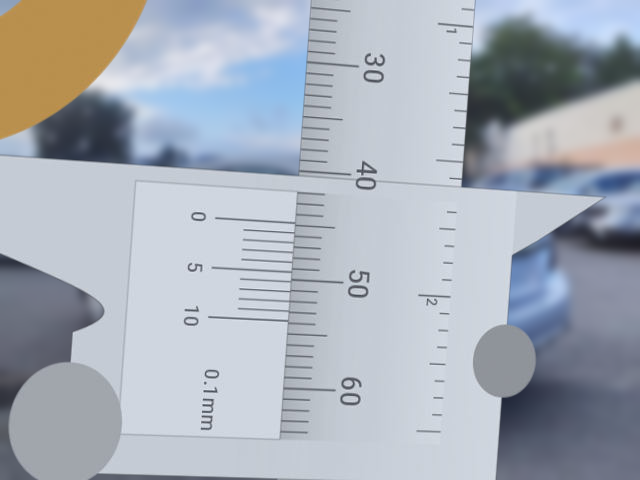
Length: {"value": 44.8, "unit": "mm"}
